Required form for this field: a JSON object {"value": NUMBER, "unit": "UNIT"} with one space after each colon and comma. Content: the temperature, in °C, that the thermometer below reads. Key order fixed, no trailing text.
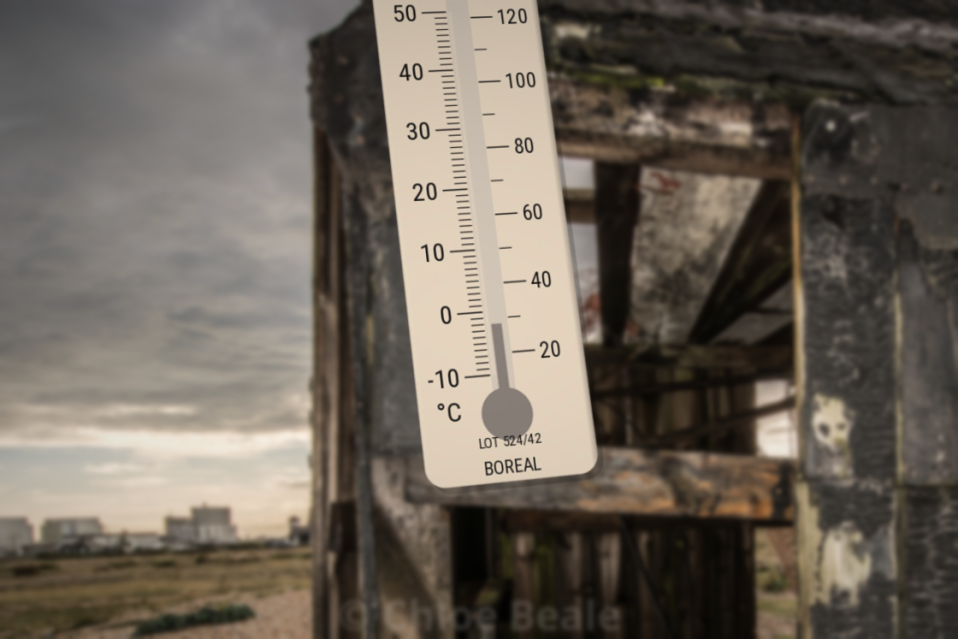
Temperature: {"value": -2, "unit": "°C"}
